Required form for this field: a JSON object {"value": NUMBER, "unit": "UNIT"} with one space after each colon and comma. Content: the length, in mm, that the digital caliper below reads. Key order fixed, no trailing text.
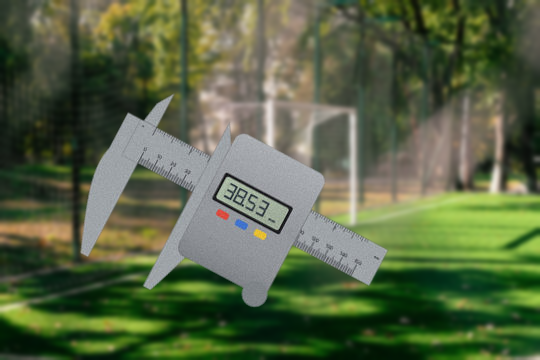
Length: {"value": 38.53, "unit": "mm"}
